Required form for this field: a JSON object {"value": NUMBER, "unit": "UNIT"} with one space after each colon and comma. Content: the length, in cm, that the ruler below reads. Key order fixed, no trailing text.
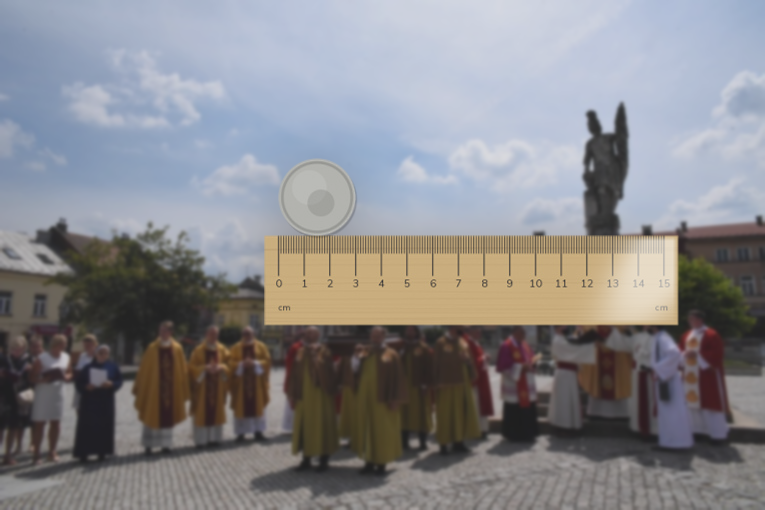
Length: {"value": 3, "unit": "cm"}
